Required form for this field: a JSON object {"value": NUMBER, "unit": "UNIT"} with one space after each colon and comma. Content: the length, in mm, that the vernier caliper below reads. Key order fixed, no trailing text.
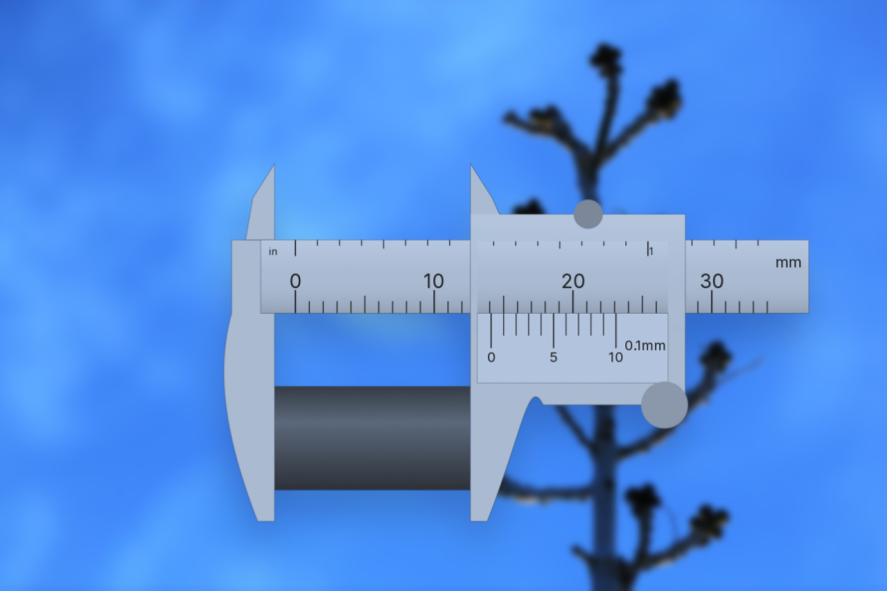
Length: {"value": 14.1, "unit": "mm"}
